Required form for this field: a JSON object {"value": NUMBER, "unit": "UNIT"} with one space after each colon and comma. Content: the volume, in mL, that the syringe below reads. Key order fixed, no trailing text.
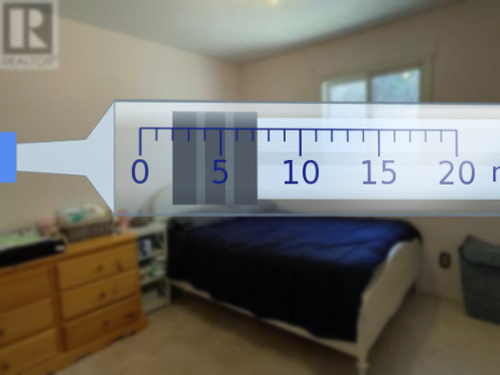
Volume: {"value": 2, "unit": "mL"}
